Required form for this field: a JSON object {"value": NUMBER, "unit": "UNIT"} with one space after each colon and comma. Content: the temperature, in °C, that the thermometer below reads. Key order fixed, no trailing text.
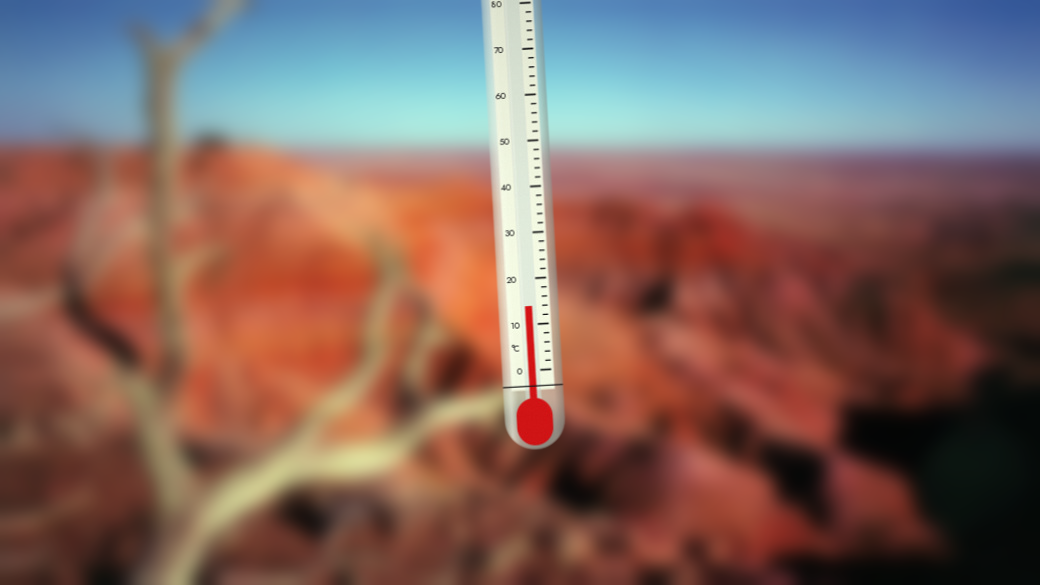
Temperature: {"value": 14, "unit": "°C"}
